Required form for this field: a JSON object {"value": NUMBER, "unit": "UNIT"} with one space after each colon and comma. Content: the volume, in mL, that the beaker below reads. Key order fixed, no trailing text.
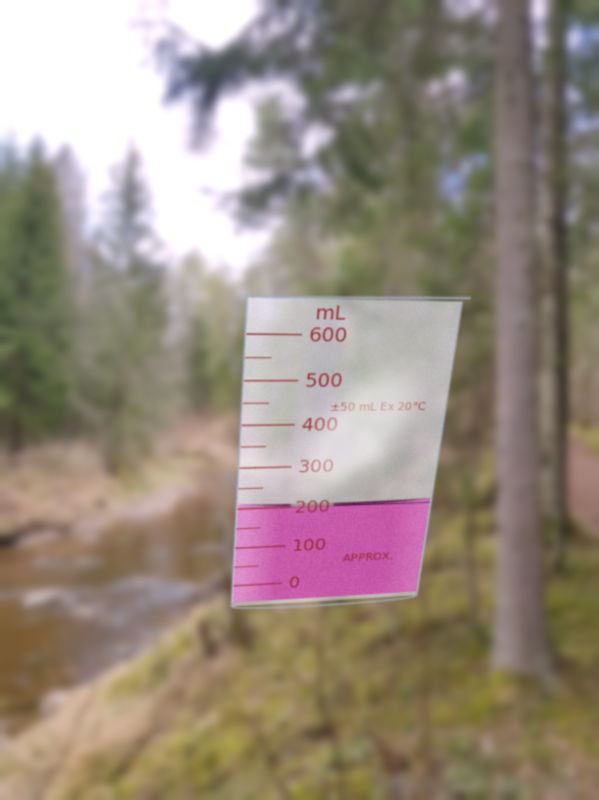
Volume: {"value": 200, "unit": "mL"}
